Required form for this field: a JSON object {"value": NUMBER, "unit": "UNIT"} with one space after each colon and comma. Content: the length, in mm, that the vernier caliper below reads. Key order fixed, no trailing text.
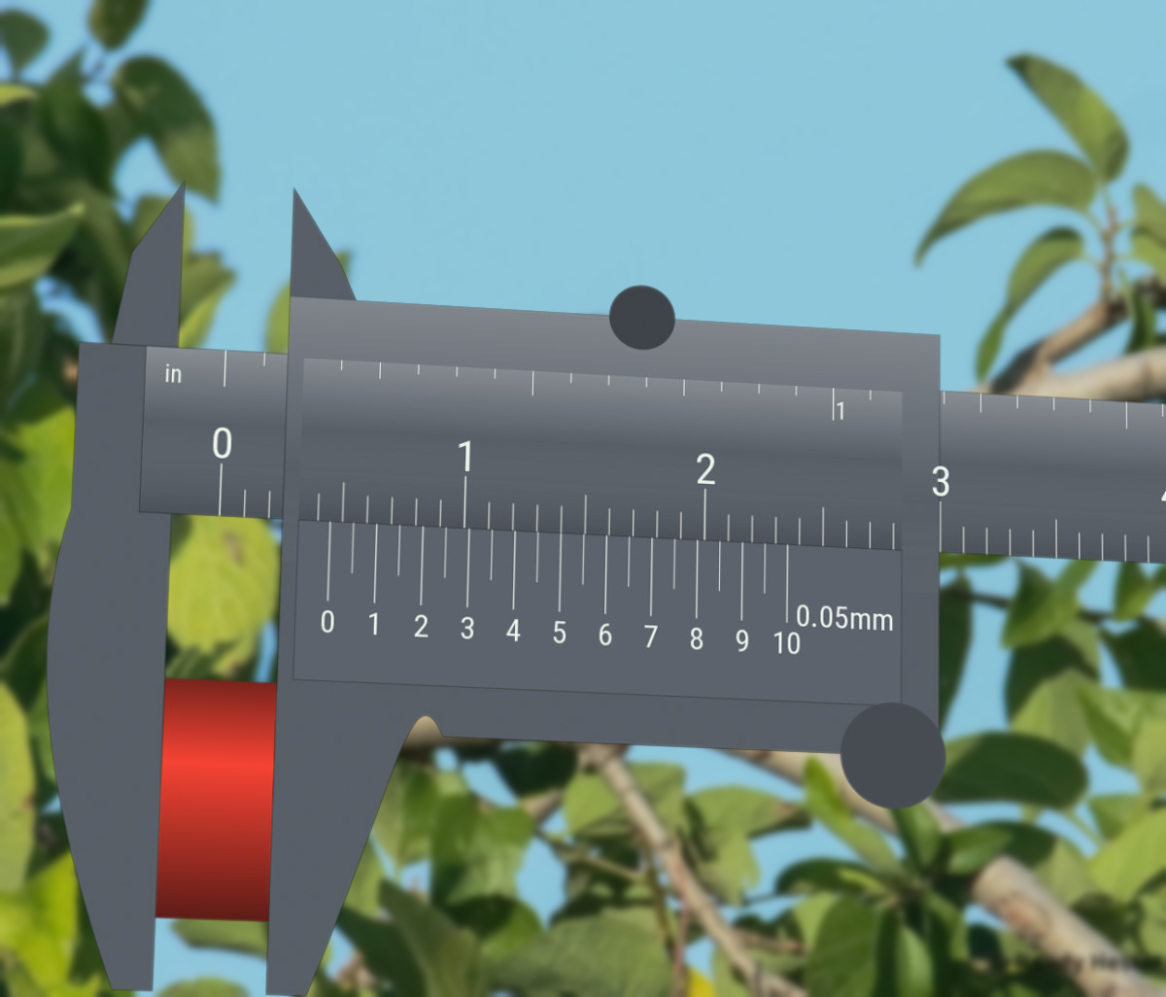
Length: {"value": 4.50, "unit": "mm"}
